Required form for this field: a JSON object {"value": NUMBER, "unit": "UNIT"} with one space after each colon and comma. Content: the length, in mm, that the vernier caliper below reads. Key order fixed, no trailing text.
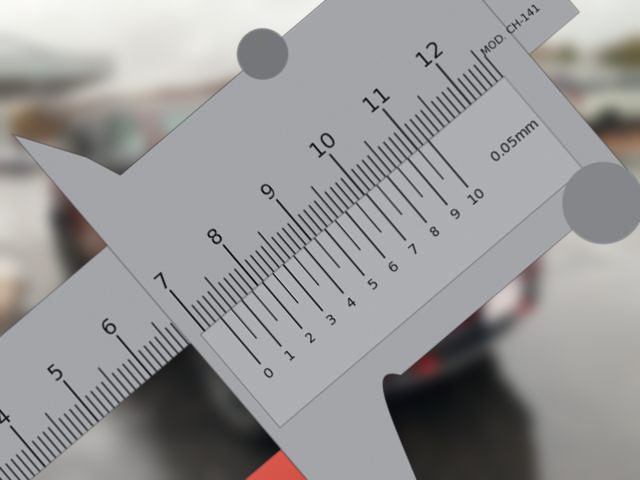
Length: {"value": 73.0, "unit": "mm"}
